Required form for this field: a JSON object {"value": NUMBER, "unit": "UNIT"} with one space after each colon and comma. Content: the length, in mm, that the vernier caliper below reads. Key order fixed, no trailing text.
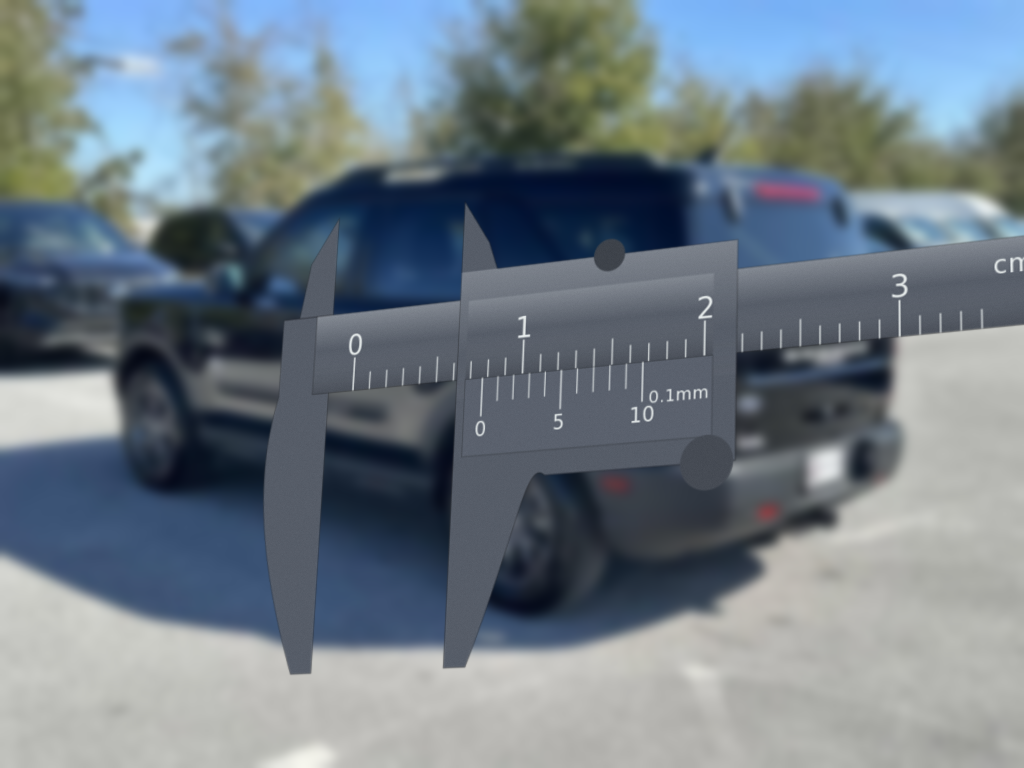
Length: {"value": 7.7, "unit": "mm"}
